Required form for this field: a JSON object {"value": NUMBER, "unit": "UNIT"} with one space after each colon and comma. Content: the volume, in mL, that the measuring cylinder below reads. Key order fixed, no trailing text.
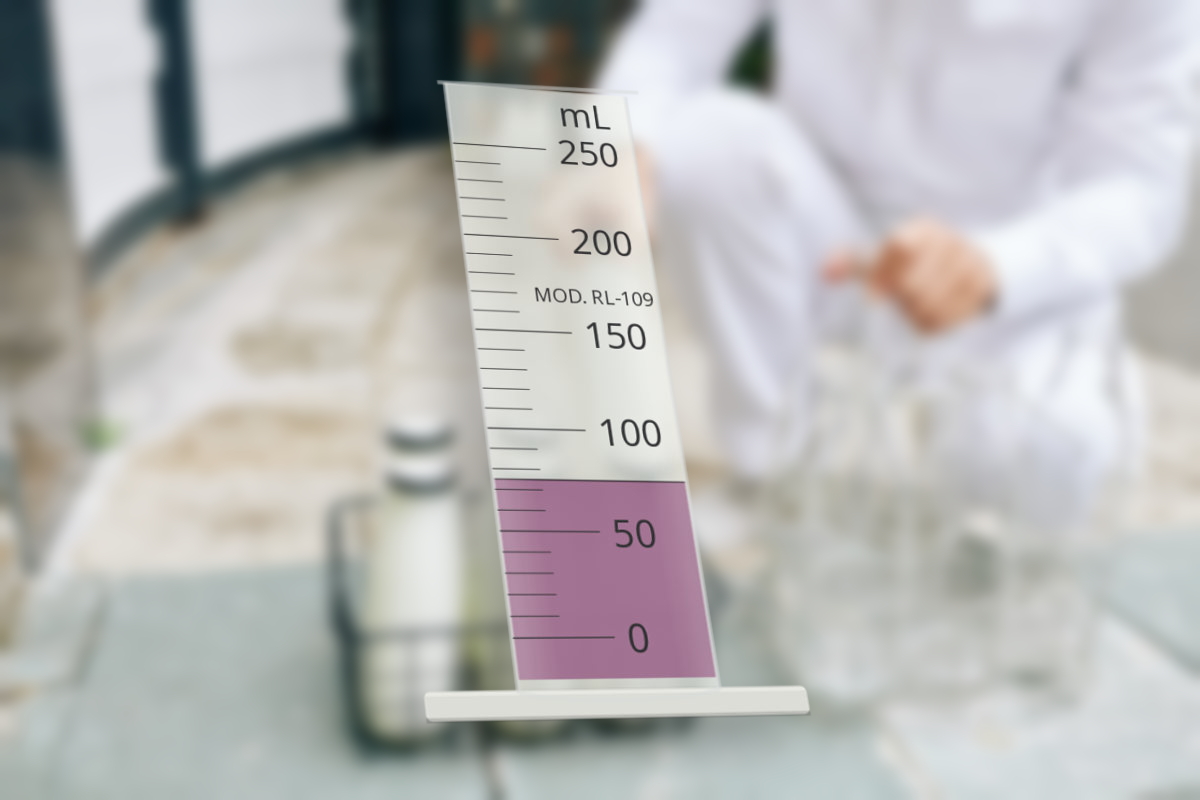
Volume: {"value": 75, "unit": "mL"}
